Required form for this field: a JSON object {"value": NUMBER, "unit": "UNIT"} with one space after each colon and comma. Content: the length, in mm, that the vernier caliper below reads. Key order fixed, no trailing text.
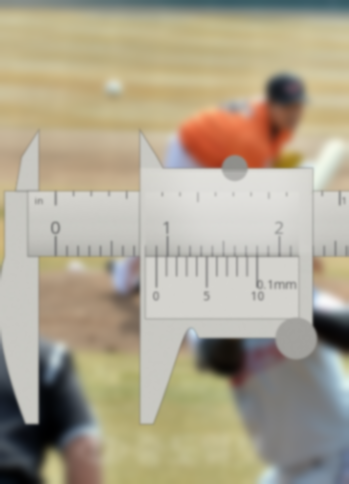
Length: {"value": 9.0, "unit": "mm"}
